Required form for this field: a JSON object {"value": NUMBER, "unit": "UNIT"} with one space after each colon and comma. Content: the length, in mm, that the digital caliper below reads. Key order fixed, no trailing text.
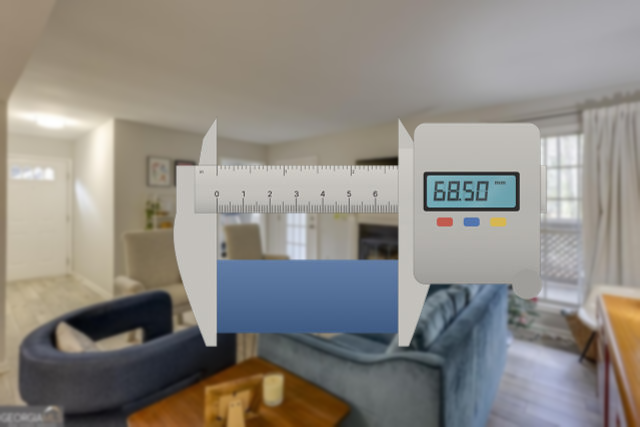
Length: {"value": 68.50, "unit": "mm"}
